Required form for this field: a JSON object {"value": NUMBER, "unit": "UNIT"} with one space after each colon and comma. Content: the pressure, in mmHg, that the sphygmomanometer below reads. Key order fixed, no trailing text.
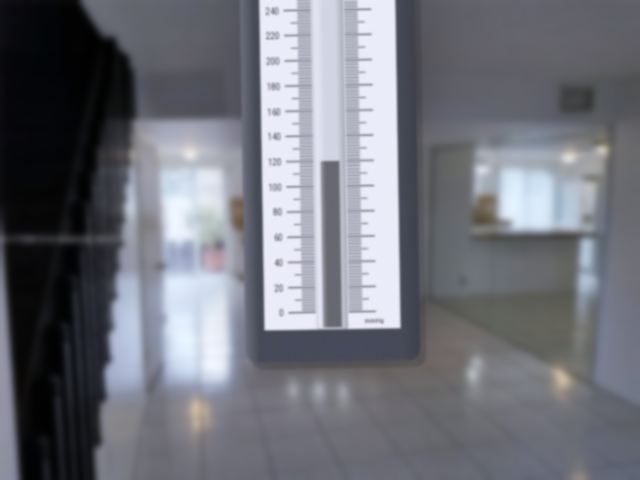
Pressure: {"value": 120, "unit": "mmHg"}
